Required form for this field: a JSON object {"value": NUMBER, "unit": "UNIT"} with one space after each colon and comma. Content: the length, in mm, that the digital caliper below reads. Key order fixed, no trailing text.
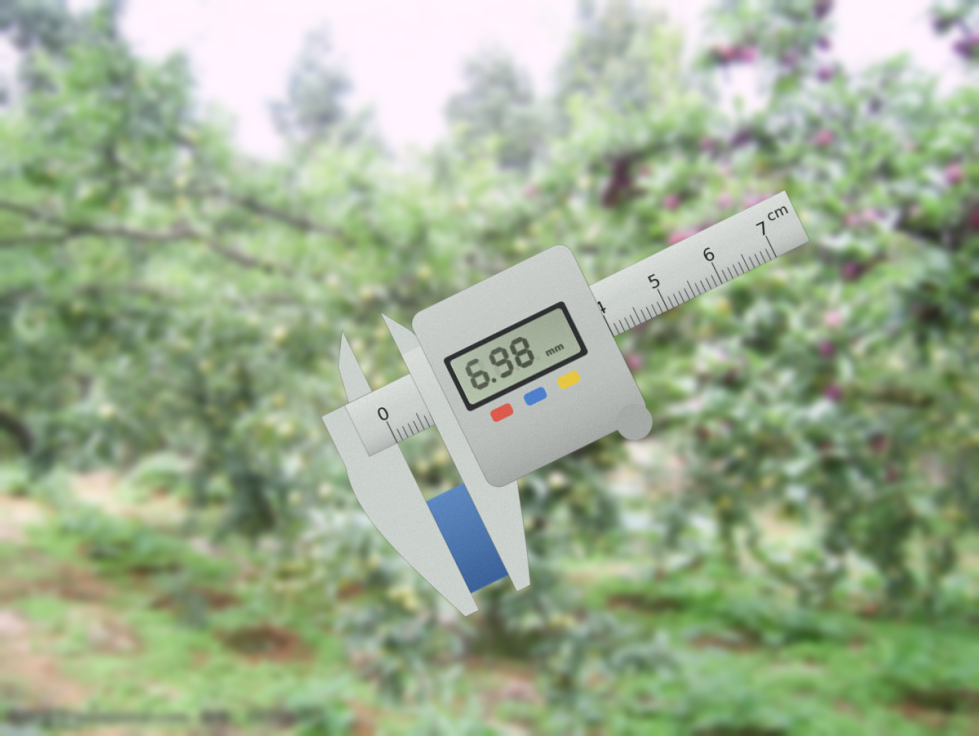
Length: {"value": 6.98, "unit": "mm"}
